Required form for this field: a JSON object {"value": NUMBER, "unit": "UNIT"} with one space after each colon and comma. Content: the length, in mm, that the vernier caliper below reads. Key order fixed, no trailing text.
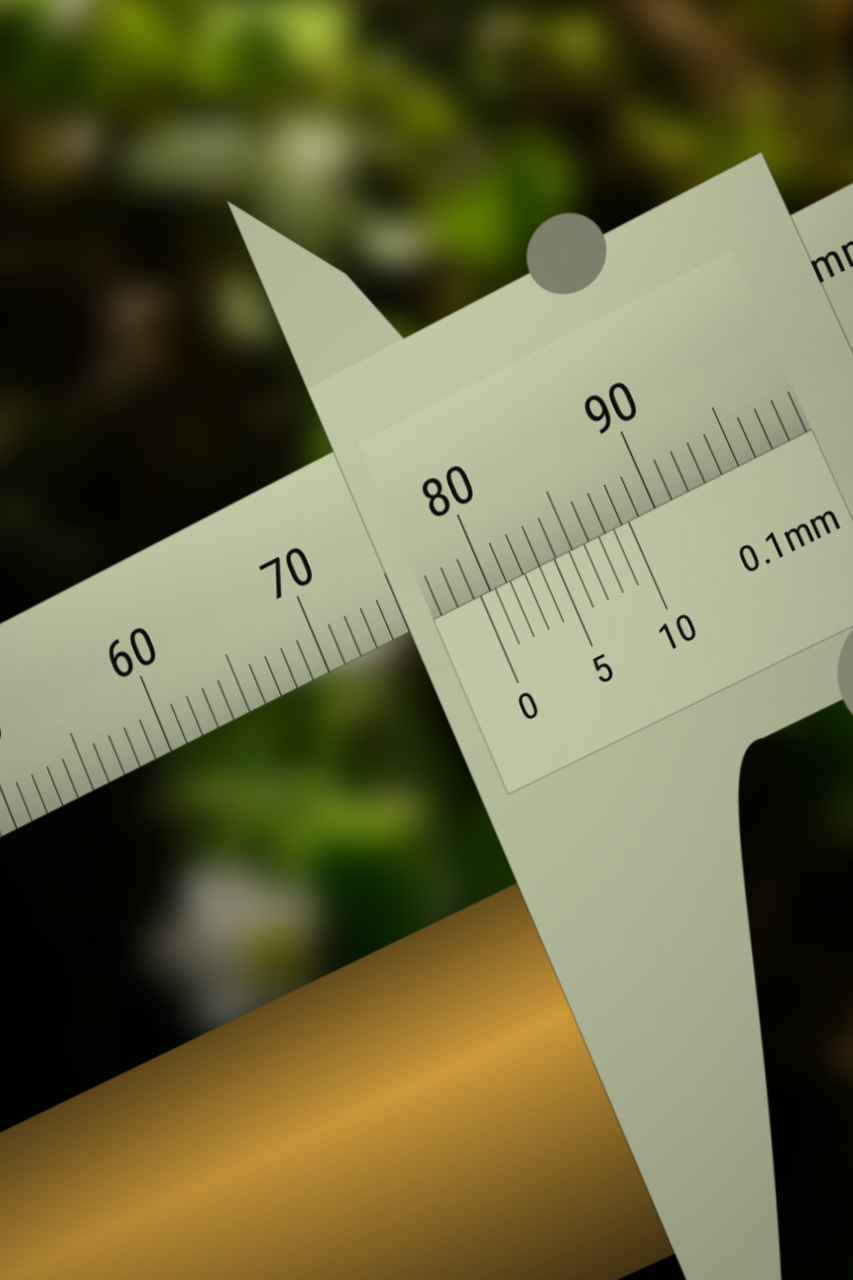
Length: {"value": 79.4, "unit": "mm"}
